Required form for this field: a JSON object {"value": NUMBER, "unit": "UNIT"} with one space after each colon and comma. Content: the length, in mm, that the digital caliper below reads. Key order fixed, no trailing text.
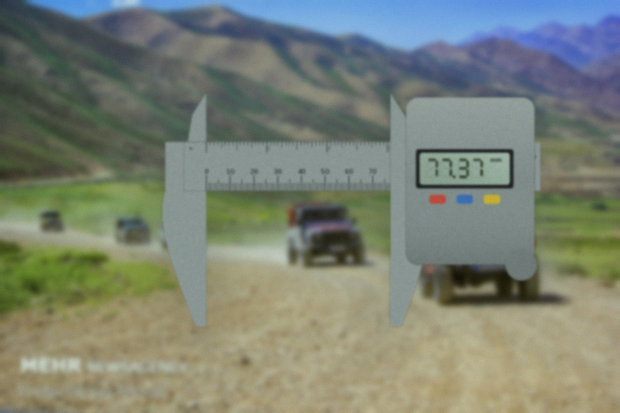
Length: {"value": 77.37, "unit": "mm"}
